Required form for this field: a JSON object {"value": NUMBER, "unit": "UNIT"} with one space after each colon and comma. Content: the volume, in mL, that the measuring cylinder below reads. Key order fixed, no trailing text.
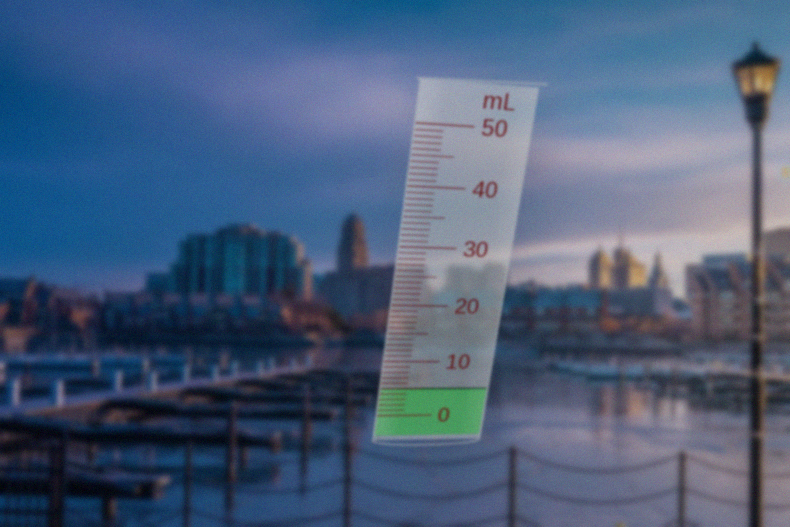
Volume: {"value": 5, "unit": "mL"}
